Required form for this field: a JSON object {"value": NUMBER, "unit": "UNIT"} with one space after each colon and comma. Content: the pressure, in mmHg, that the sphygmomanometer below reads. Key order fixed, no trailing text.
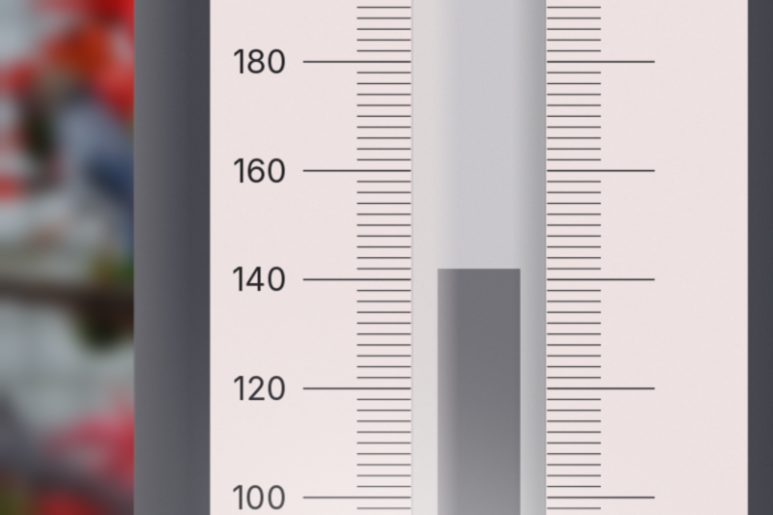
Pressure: {"value": 142, "unit": "mmHg"}
